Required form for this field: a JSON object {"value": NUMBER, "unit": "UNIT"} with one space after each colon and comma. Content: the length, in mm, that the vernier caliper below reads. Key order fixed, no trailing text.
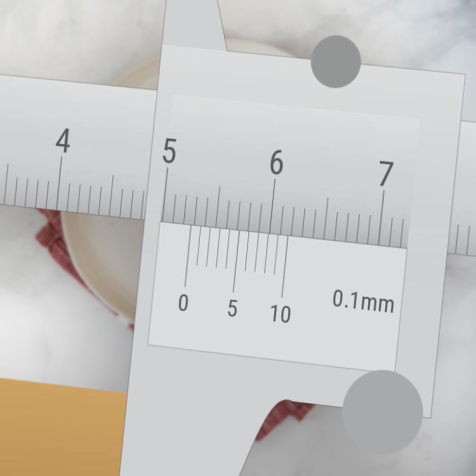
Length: {"value": 52.7, "unit": "mm"}
